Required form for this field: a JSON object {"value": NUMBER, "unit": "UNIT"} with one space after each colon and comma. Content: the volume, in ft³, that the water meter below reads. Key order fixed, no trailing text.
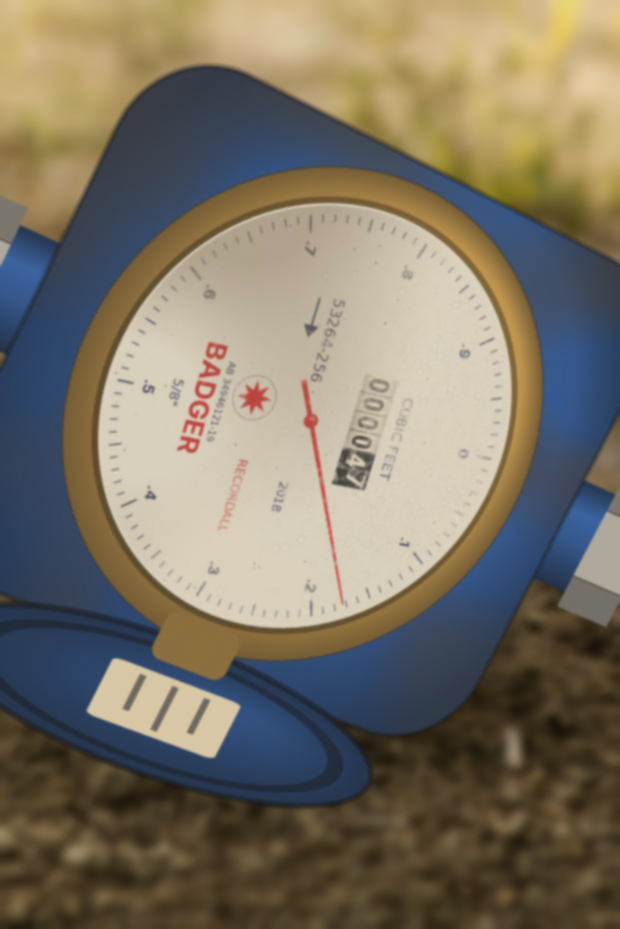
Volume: {"value": 47.17, "unit": "ft³"}
